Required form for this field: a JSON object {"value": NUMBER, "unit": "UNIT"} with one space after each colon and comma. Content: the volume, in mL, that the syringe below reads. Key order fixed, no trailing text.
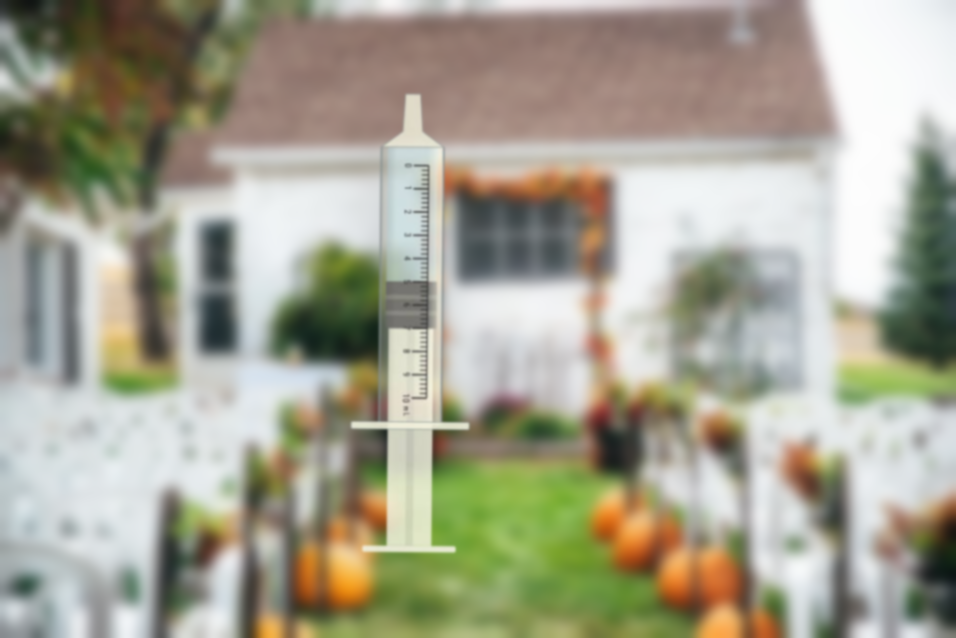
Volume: {"value": 5, "unit": "mL"}
